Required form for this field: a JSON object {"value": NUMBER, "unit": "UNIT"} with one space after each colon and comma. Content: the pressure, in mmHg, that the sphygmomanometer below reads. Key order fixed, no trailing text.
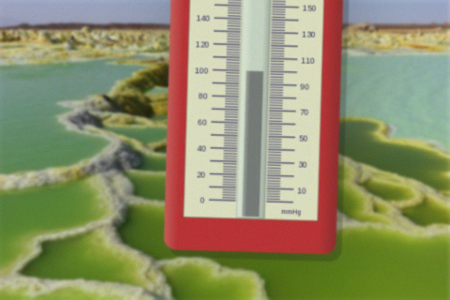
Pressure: {"value": 100, "unit": "mmHg"}
